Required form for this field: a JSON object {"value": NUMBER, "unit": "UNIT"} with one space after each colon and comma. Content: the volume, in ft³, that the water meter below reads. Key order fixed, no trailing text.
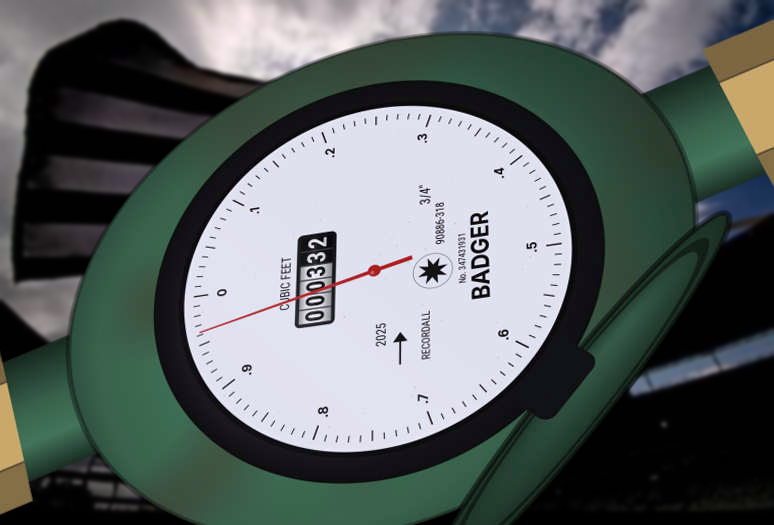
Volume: {"value": 331.96, "unit": "ft³"}
